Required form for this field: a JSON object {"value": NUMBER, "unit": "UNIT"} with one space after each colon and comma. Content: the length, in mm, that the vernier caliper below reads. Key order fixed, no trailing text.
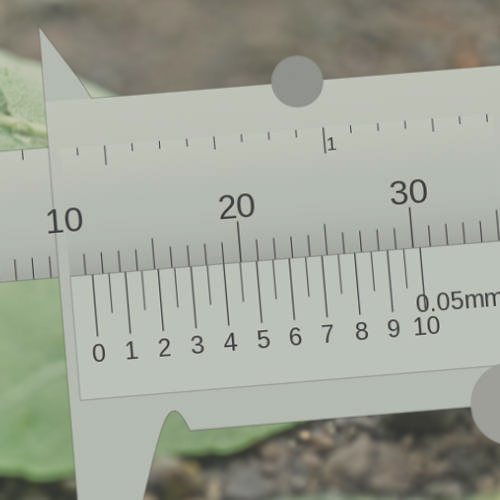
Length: {"value": 11.4, "unit": "mm"}
